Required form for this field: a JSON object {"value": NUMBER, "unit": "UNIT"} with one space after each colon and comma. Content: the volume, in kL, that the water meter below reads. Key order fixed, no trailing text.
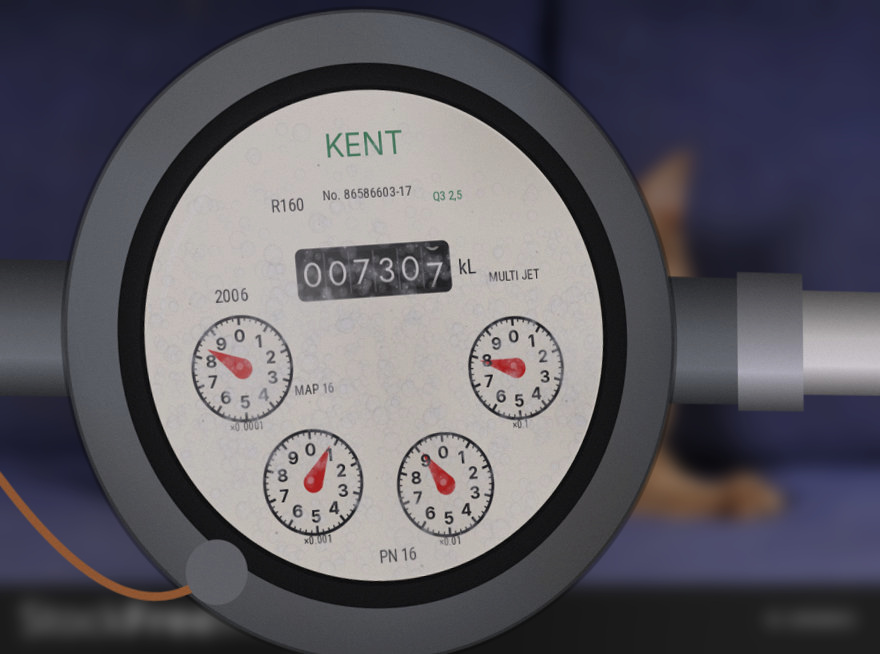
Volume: {"value": 7306.7908, "unit": "kL"}
